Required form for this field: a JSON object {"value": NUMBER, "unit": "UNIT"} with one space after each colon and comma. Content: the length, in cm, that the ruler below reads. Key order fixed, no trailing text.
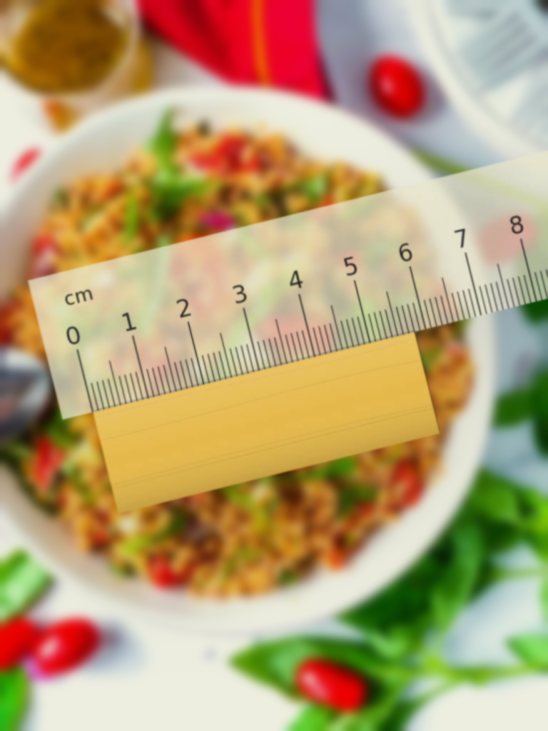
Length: {"value": 5.8, "unit": "cm"}
